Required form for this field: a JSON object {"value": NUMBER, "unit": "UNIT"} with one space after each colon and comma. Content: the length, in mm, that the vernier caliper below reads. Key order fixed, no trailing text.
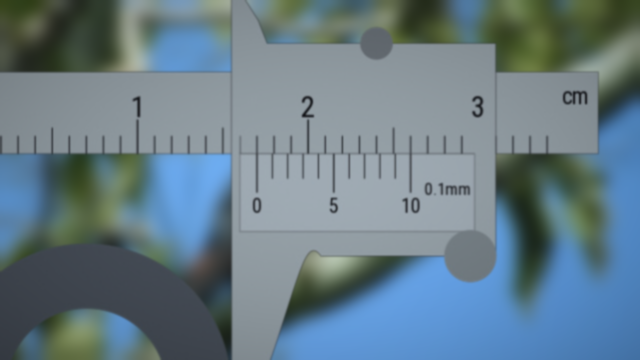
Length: {"value": 17.0, "unit": "mm"}
